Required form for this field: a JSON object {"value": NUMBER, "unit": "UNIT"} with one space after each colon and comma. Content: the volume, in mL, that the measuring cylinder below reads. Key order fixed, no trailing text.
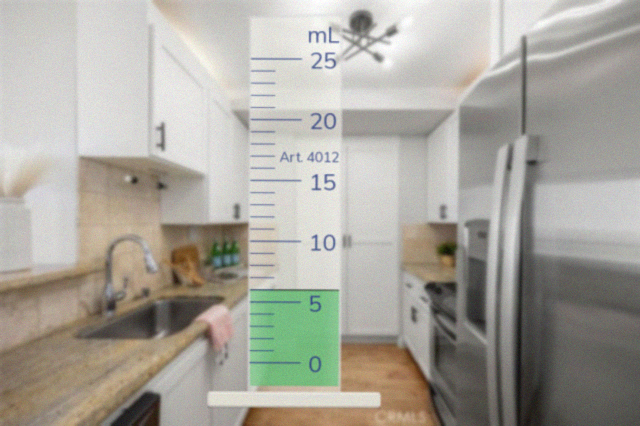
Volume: {"value": 6, "unit": "mL"}
